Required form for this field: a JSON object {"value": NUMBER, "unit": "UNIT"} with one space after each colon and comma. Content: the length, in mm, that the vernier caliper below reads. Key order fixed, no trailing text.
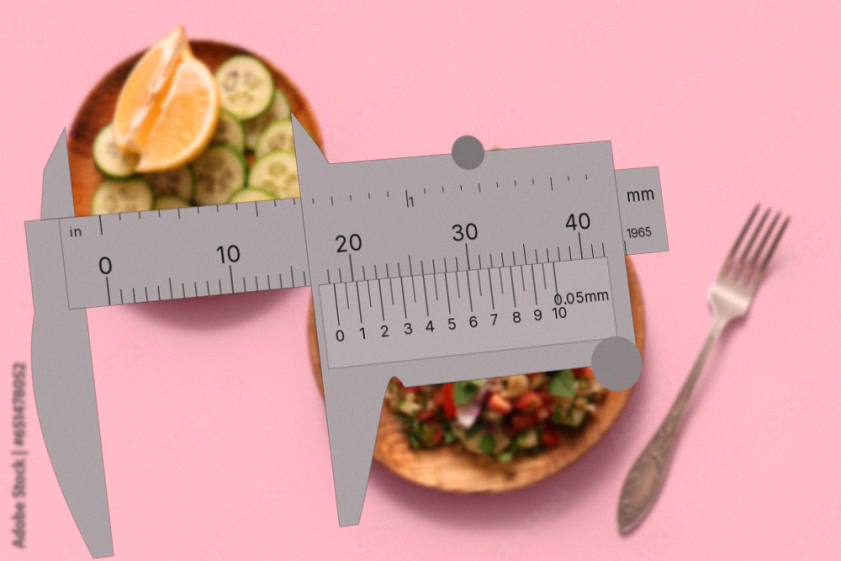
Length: {"value": 18.4, "unit": "mm"}
